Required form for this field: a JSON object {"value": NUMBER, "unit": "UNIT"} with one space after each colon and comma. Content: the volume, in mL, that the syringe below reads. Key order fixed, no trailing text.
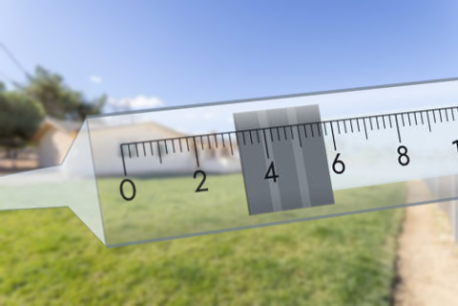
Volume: {"value": 3.2, "unit": "mL"}
